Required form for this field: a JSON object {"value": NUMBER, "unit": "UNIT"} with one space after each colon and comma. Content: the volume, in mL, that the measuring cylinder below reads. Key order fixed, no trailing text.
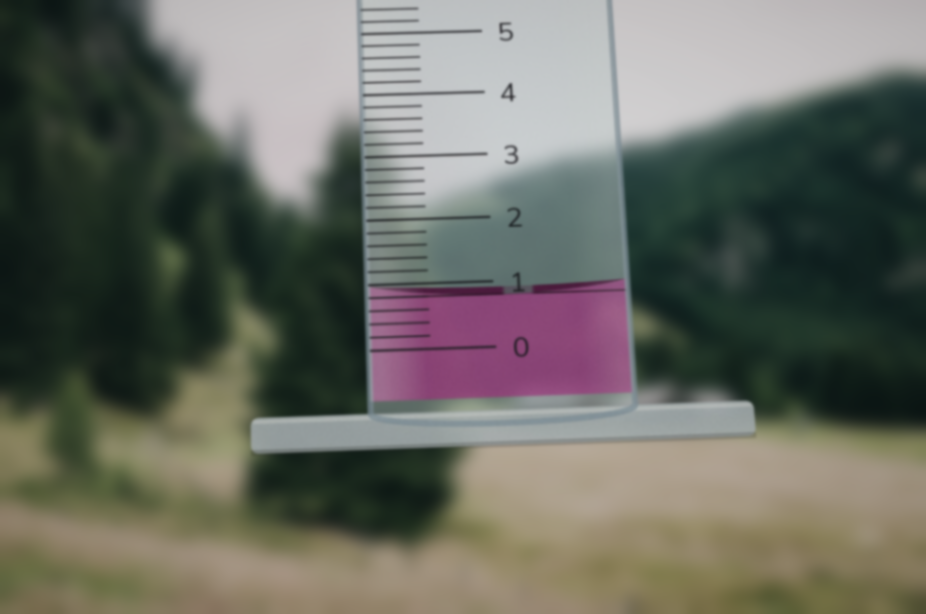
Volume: {"value": 0.8, "unit": "mL"}
